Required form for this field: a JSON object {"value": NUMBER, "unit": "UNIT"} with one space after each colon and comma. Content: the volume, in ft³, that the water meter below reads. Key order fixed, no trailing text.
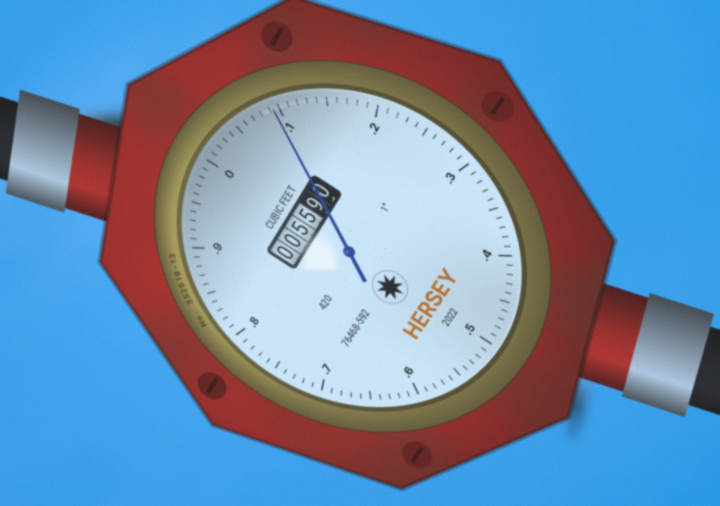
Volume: {"value": 5590.09, "unit": "ft³"}
